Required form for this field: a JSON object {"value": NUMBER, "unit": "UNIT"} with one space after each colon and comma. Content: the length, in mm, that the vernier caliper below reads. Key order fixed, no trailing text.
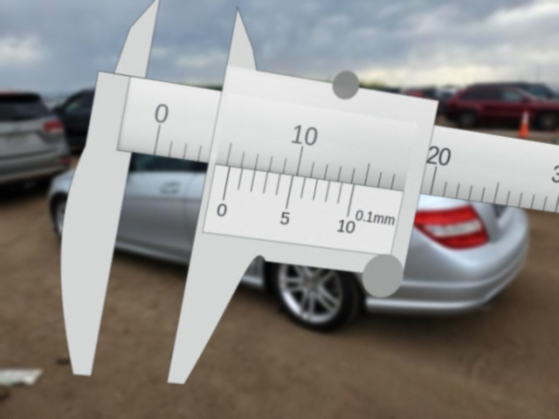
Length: {"value": 5.2, "unit": "mm"}
